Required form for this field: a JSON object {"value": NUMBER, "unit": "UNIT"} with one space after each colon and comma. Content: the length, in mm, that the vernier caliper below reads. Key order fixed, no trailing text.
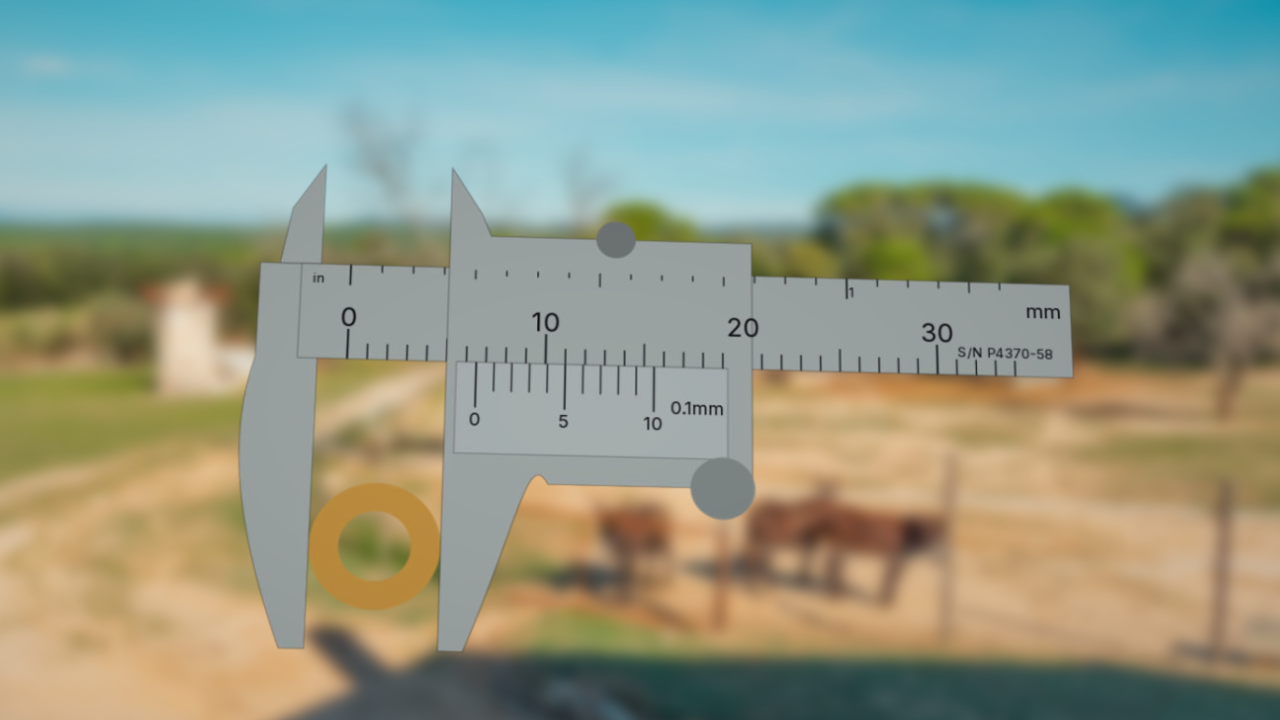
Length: {"value": 6.5, "unit": "mm"}
